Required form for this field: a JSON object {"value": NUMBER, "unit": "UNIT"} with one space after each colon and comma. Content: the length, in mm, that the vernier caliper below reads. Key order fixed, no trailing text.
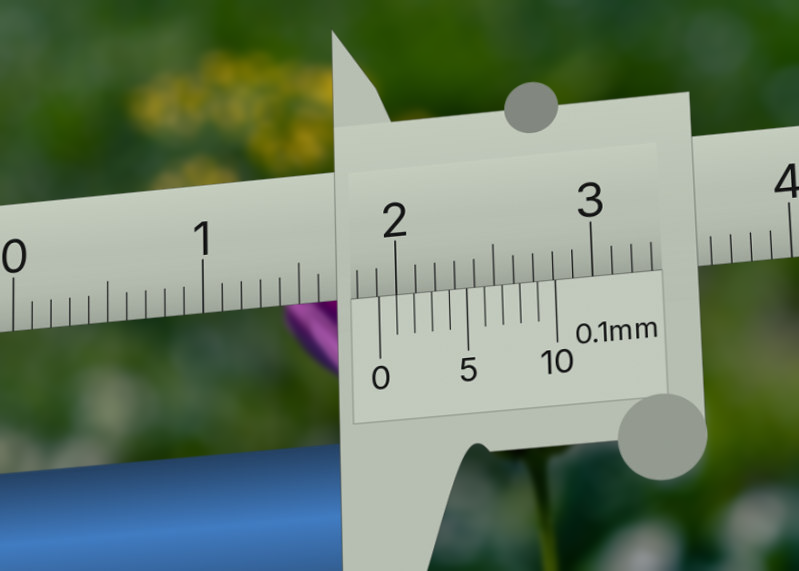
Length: {"value": 19.1, "unit": "mm"}
